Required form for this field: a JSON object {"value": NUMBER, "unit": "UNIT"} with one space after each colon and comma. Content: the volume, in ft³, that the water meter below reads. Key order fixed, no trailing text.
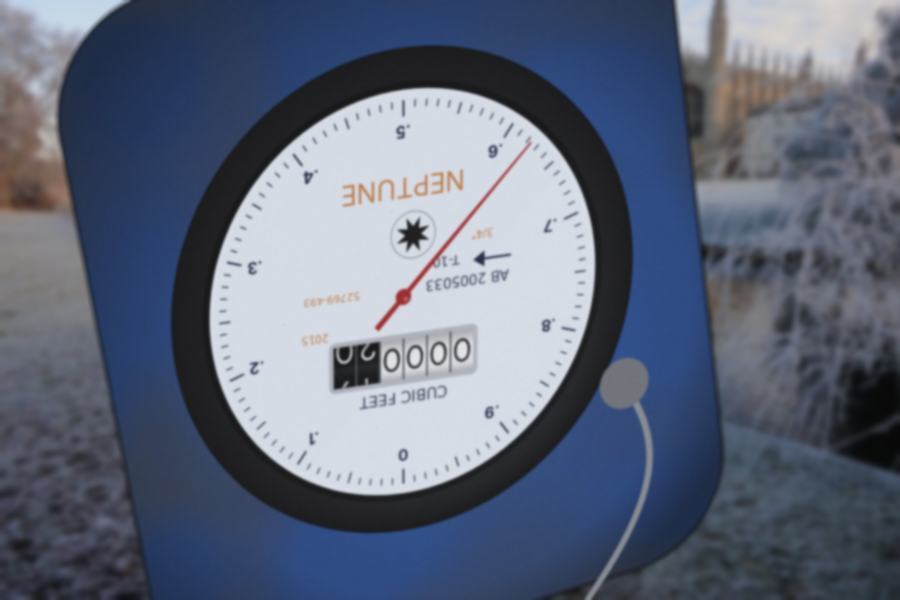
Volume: {"value": 19.62, "unit": "ft³"}
